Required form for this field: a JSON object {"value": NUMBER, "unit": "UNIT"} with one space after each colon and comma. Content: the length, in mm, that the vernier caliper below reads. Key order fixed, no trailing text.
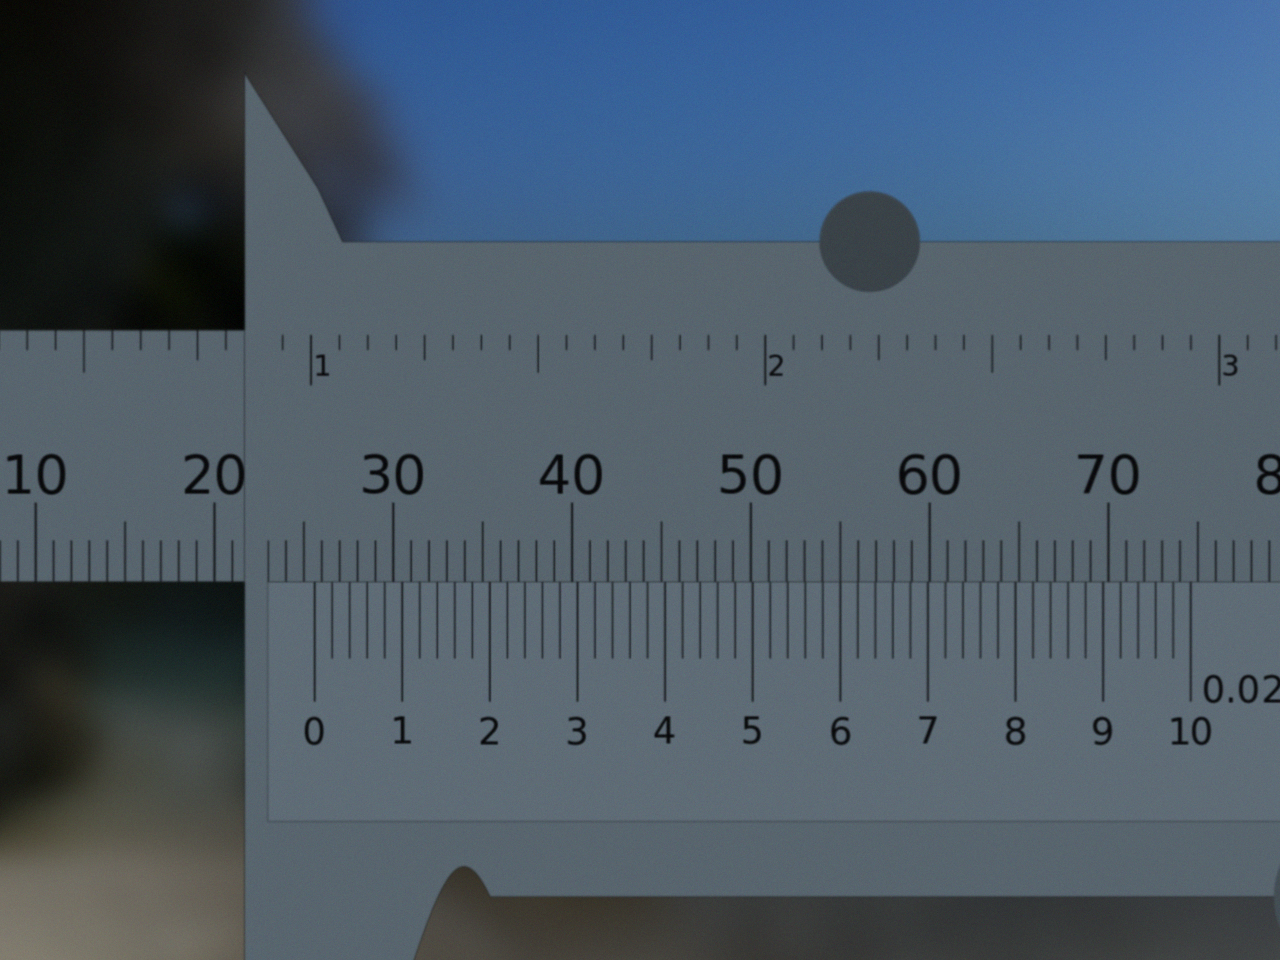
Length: {"value": 25.6, "unit": "mm"}
